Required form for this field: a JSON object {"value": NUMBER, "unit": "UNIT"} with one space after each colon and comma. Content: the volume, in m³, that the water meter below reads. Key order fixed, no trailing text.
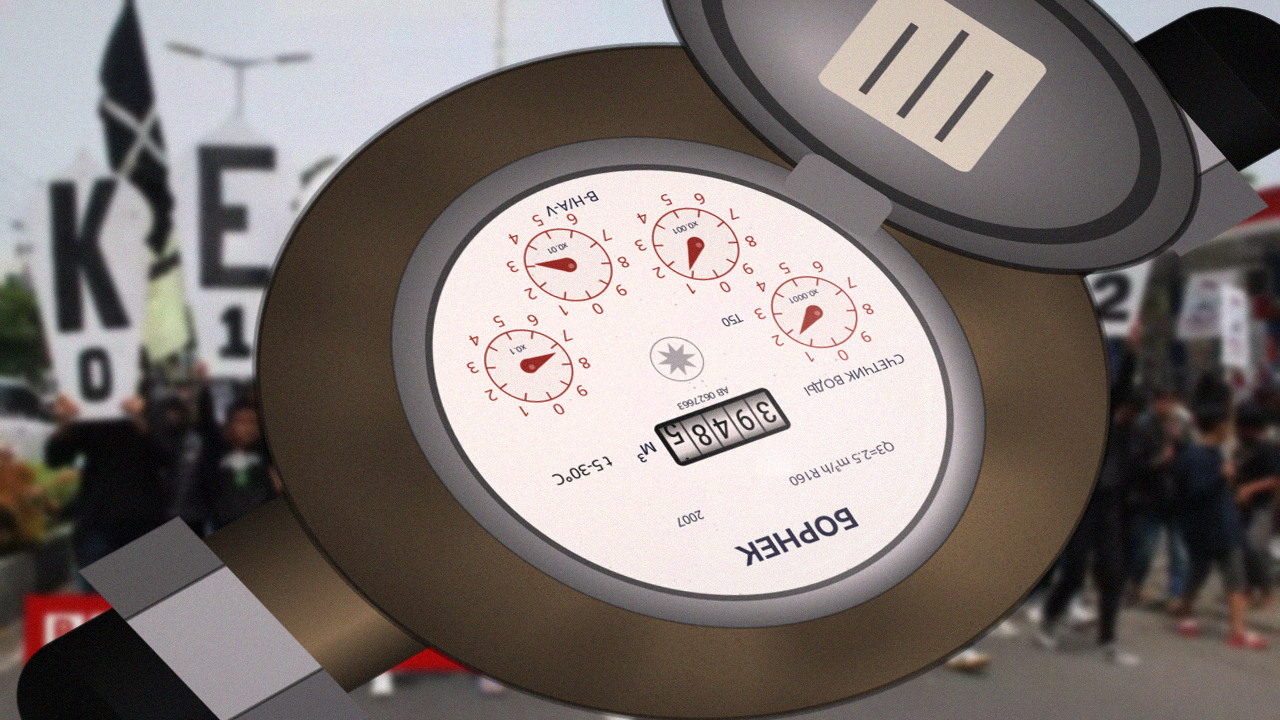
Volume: {"value": 39484.7311, "unit": "m³"}
